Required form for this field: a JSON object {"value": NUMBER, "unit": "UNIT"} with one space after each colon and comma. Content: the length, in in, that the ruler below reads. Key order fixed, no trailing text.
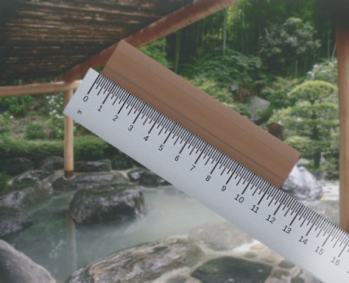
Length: {"value": 11.5, "unit": "in"}
